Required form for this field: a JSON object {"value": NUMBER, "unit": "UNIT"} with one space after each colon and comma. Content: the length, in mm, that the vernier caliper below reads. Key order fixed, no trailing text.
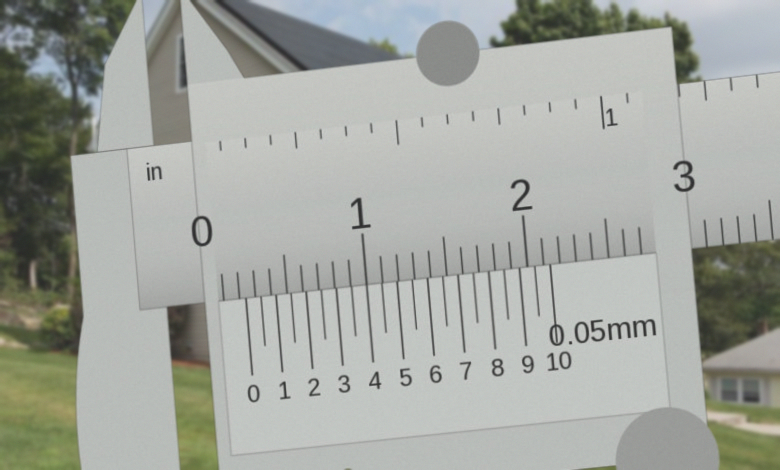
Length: {"value": 2.4, "unit": "mm"}
